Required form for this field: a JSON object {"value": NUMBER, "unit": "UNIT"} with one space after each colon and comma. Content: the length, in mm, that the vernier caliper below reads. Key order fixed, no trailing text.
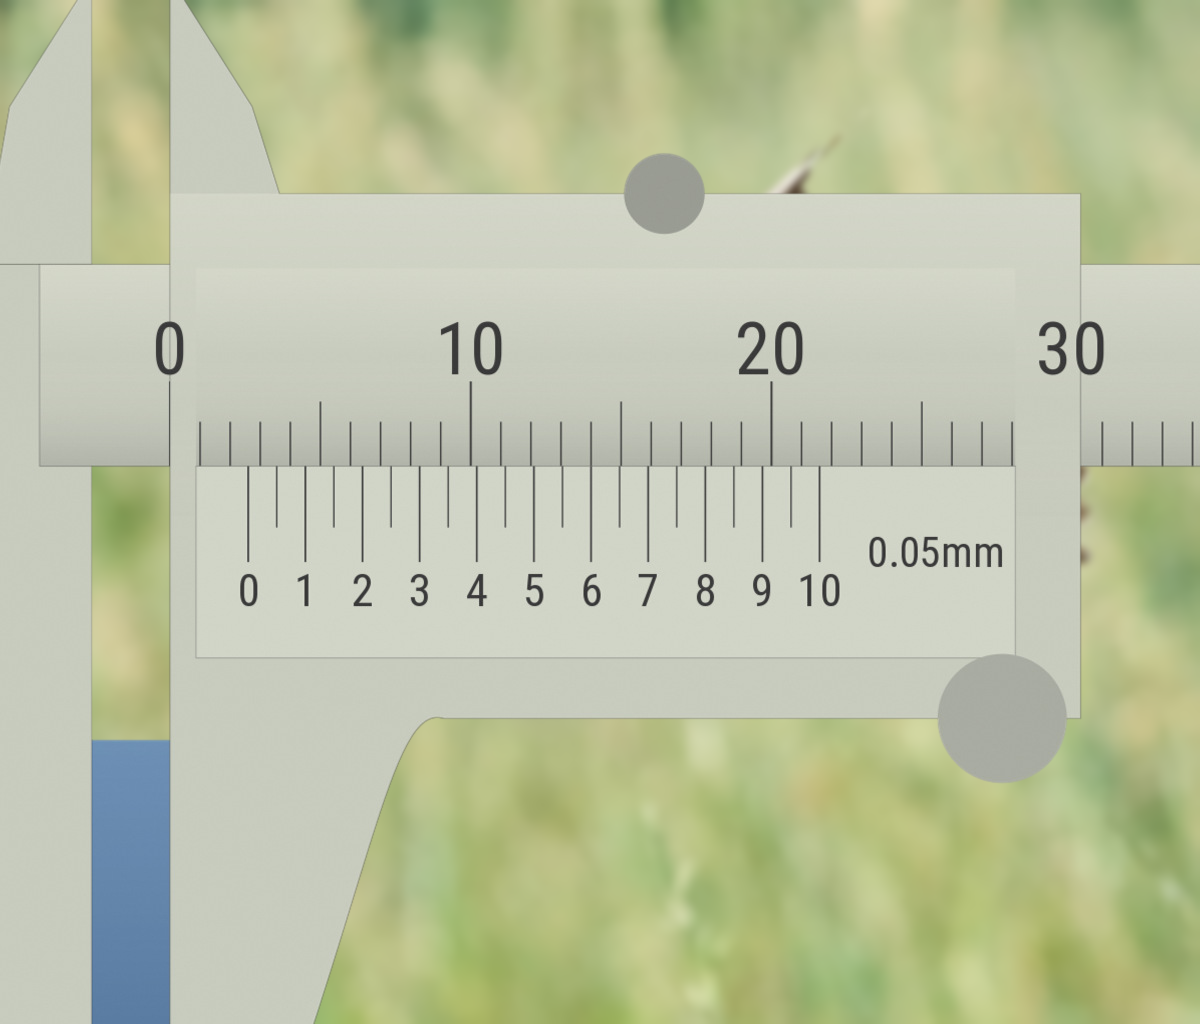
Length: {"value": 2.60, "unit": "mm"}
